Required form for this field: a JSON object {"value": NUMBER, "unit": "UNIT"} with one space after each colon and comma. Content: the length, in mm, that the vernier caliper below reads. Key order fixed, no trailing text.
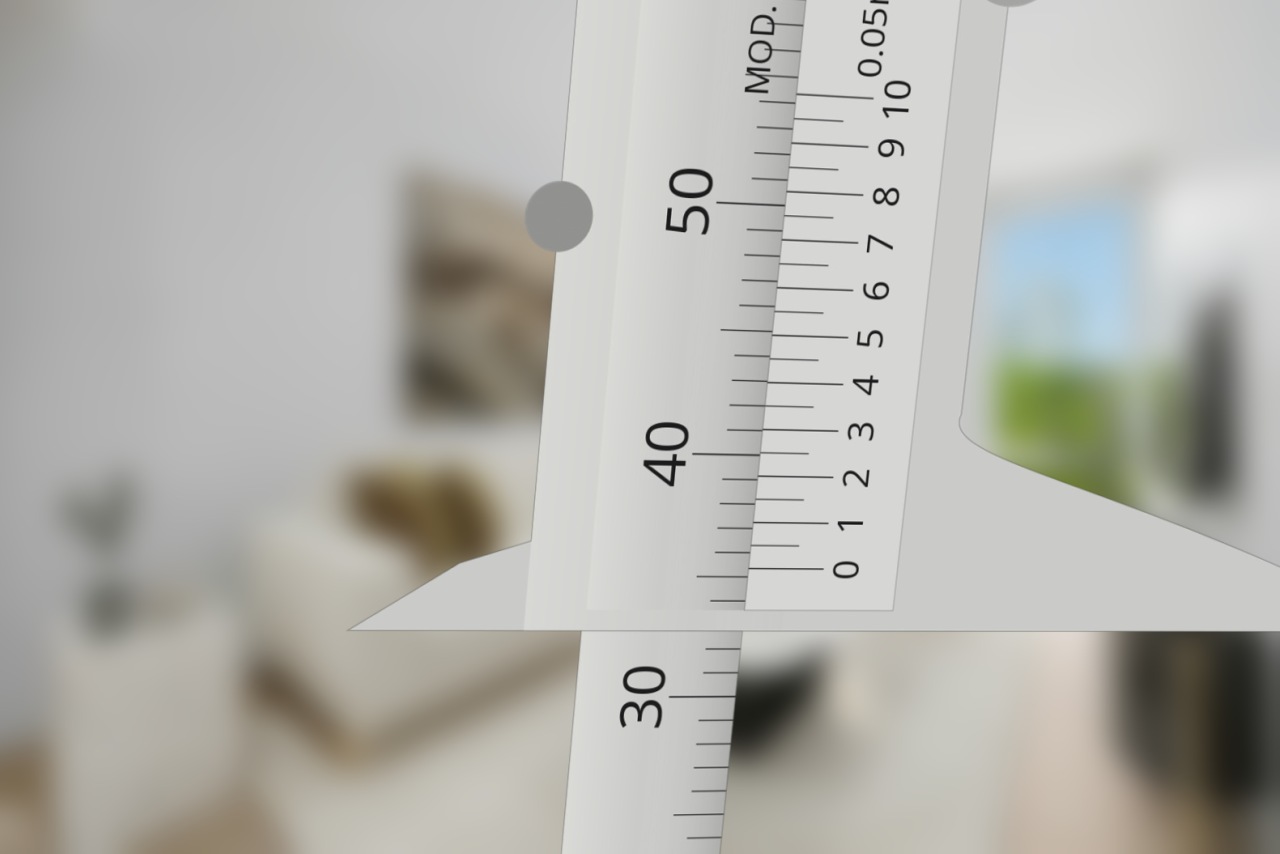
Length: {"value": 35.35, "unit": "mm"}
